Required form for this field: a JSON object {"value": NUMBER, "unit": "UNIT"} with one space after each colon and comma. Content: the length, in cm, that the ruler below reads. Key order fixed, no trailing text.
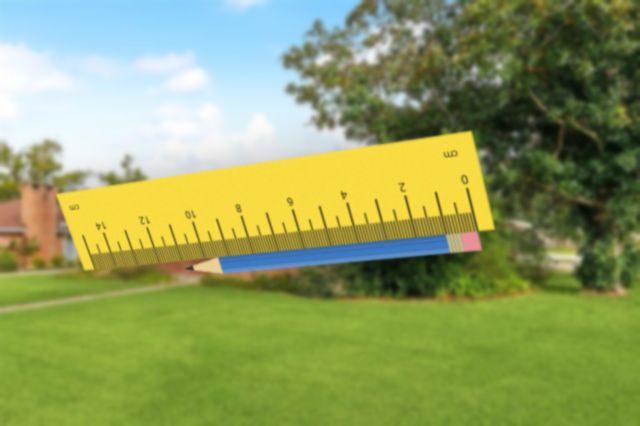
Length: {"value": 11, "unit": "cm"}
